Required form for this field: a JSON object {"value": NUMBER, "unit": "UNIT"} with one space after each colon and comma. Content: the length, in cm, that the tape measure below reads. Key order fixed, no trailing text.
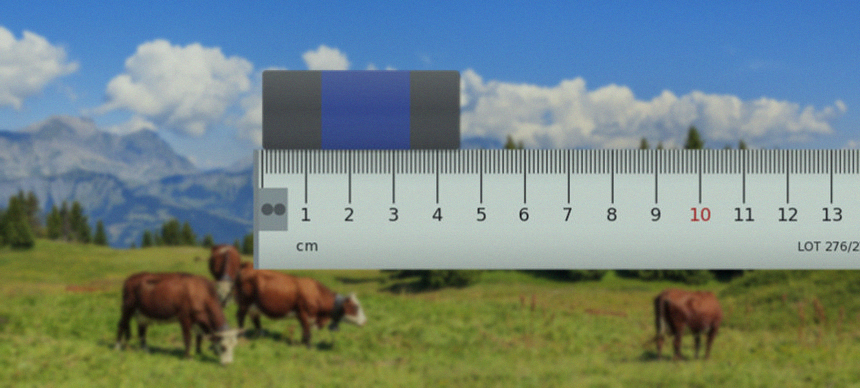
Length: {"value": 4.5, "unit": "cm"}
